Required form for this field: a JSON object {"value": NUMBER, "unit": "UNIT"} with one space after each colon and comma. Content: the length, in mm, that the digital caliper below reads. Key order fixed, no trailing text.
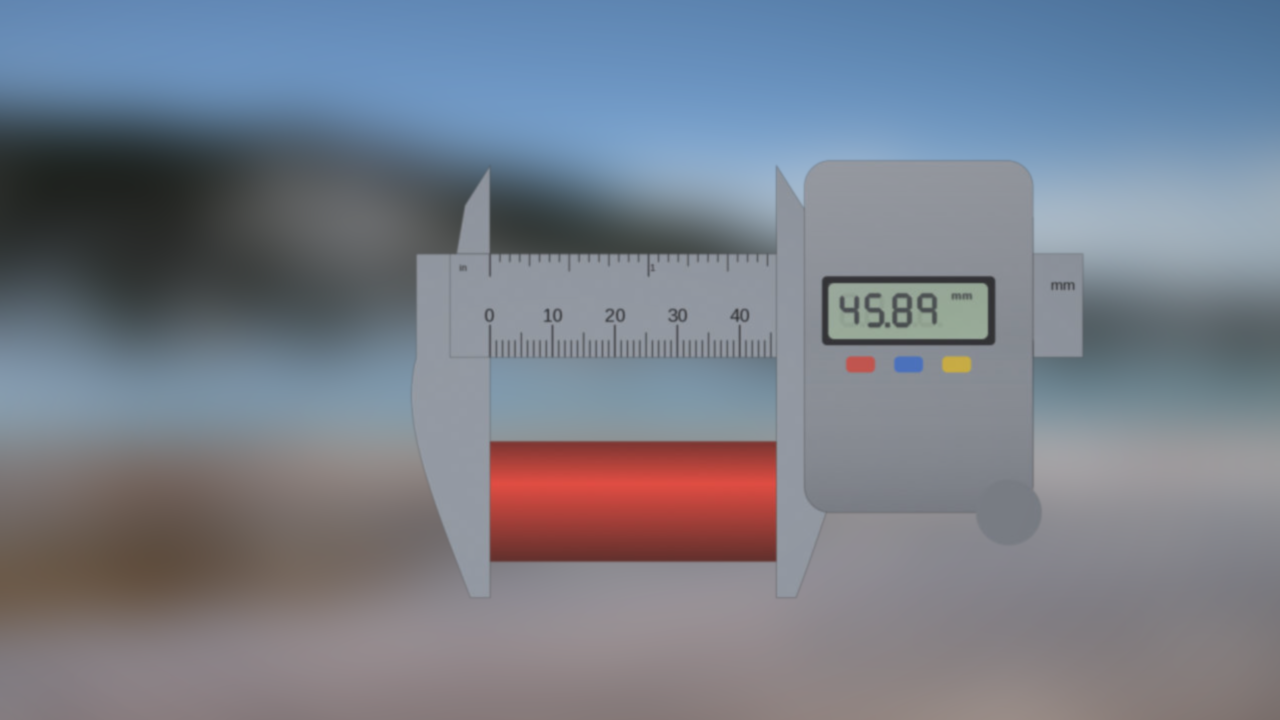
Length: {"value": 45.89, "unit": "mm"}
